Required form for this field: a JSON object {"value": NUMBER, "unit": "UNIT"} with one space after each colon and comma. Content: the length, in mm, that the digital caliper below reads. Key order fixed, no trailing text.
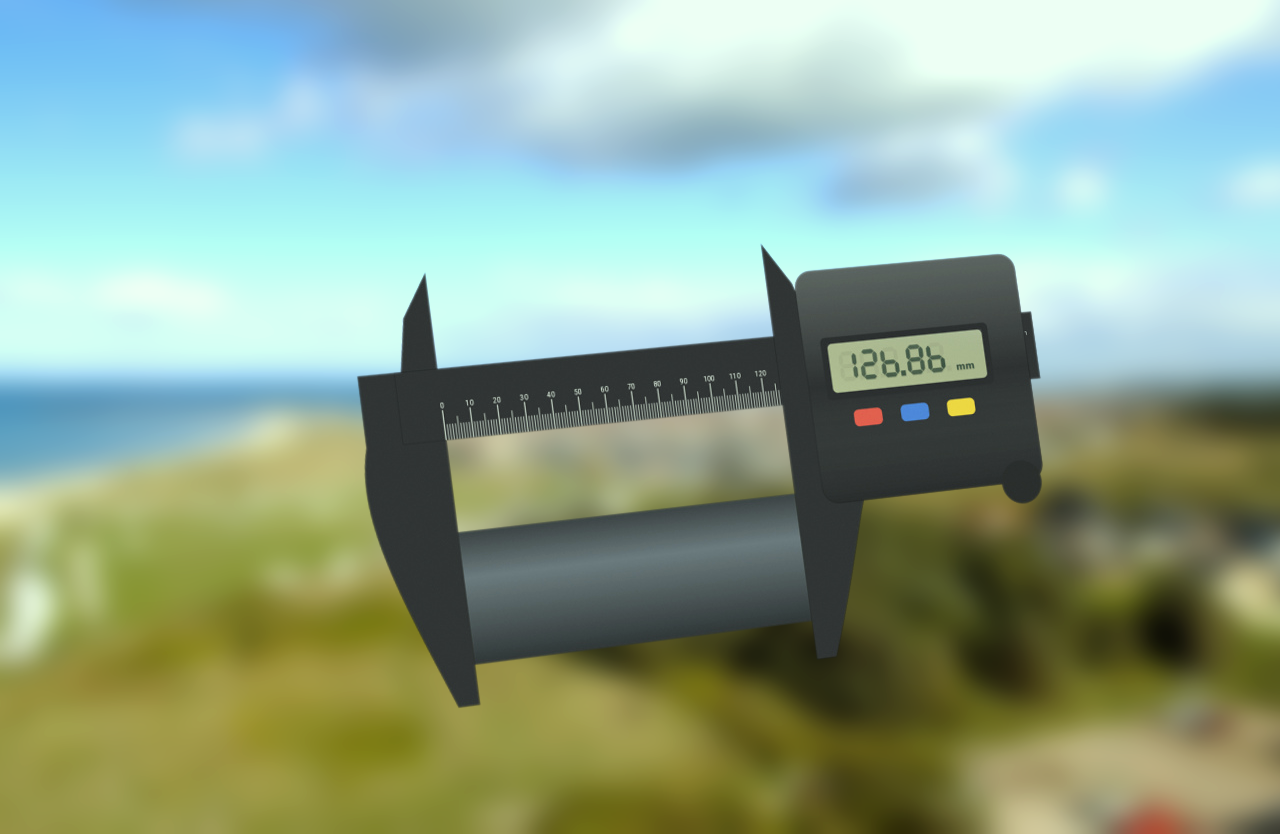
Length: {"value": 126.86, "unit": "mm"}
